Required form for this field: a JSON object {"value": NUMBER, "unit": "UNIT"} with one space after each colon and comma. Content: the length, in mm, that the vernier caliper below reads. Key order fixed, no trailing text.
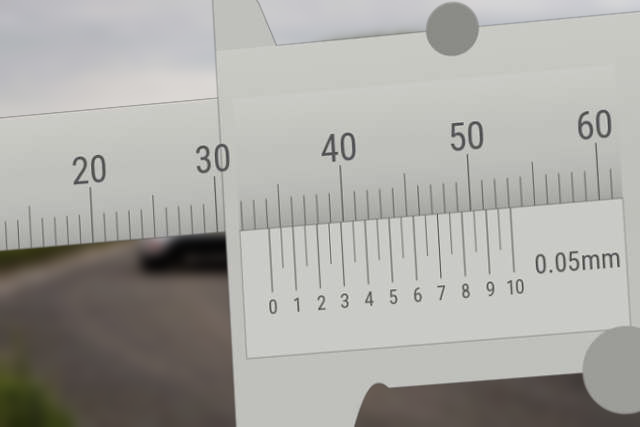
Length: {"value": 34.1, "unit": "mm"}
